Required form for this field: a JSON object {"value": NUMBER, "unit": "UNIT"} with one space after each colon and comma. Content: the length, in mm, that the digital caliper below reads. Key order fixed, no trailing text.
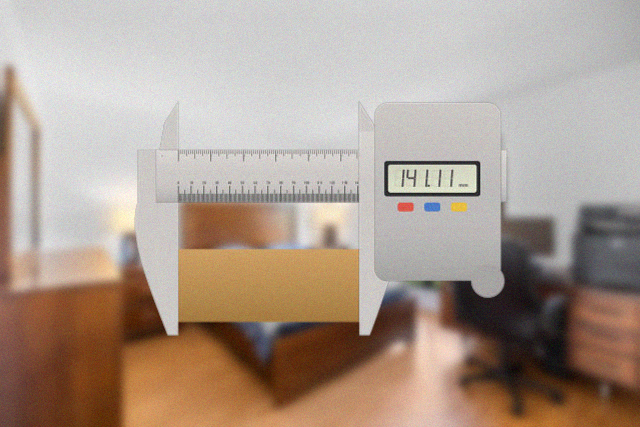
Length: {"value": 141.11, "unit": "mm"}
